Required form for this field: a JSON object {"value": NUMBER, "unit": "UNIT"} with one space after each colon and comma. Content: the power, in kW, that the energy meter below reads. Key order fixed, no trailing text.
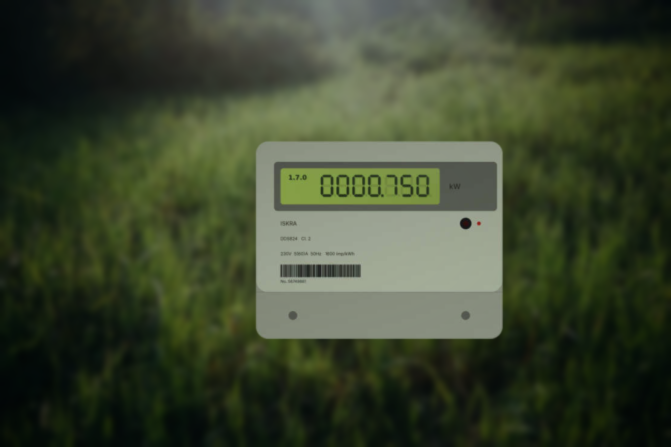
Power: {"value": 0.750, "unit": "kW"}
